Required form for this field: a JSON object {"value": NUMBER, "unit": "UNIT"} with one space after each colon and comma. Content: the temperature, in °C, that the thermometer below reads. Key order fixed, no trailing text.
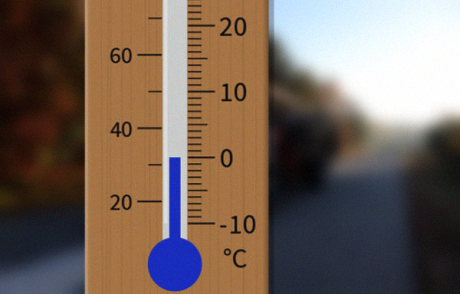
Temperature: {"value": 0, "unit": "°C"}
